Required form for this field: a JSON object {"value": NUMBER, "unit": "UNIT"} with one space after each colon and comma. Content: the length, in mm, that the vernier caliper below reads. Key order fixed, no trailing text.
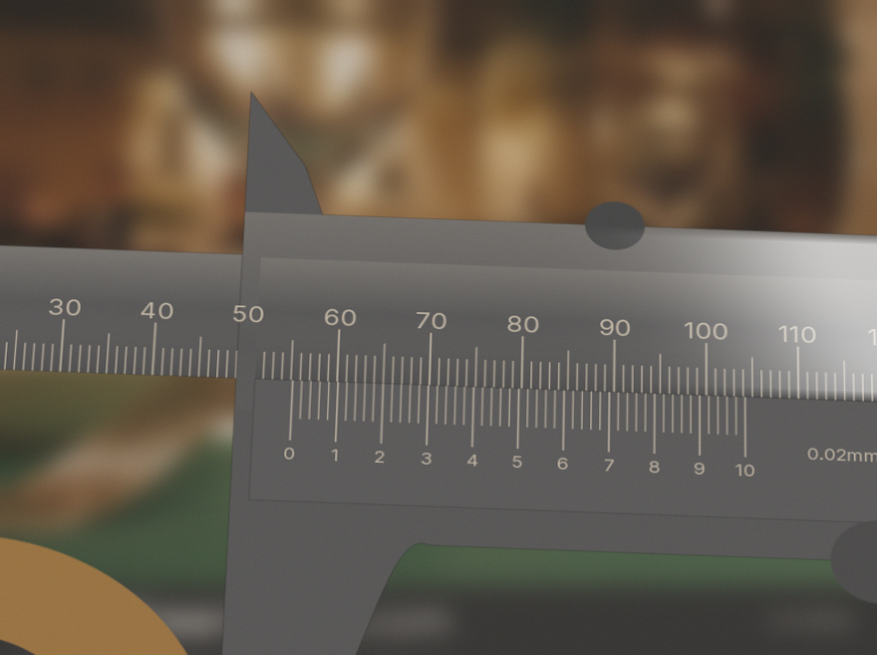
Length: {"value": 55.2, "unit": "mm"}
